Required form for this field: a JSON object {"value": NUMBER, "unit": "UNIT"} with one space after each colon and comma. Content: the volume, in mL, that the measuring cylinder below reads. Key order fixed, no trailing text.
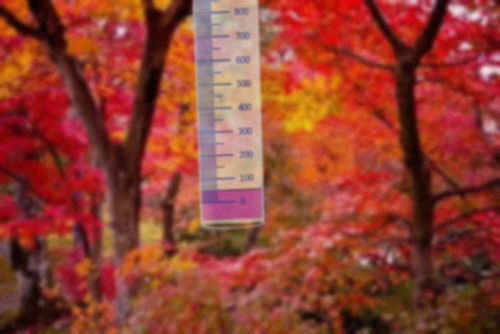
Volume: {"value": 50, "unit": "mL"}
